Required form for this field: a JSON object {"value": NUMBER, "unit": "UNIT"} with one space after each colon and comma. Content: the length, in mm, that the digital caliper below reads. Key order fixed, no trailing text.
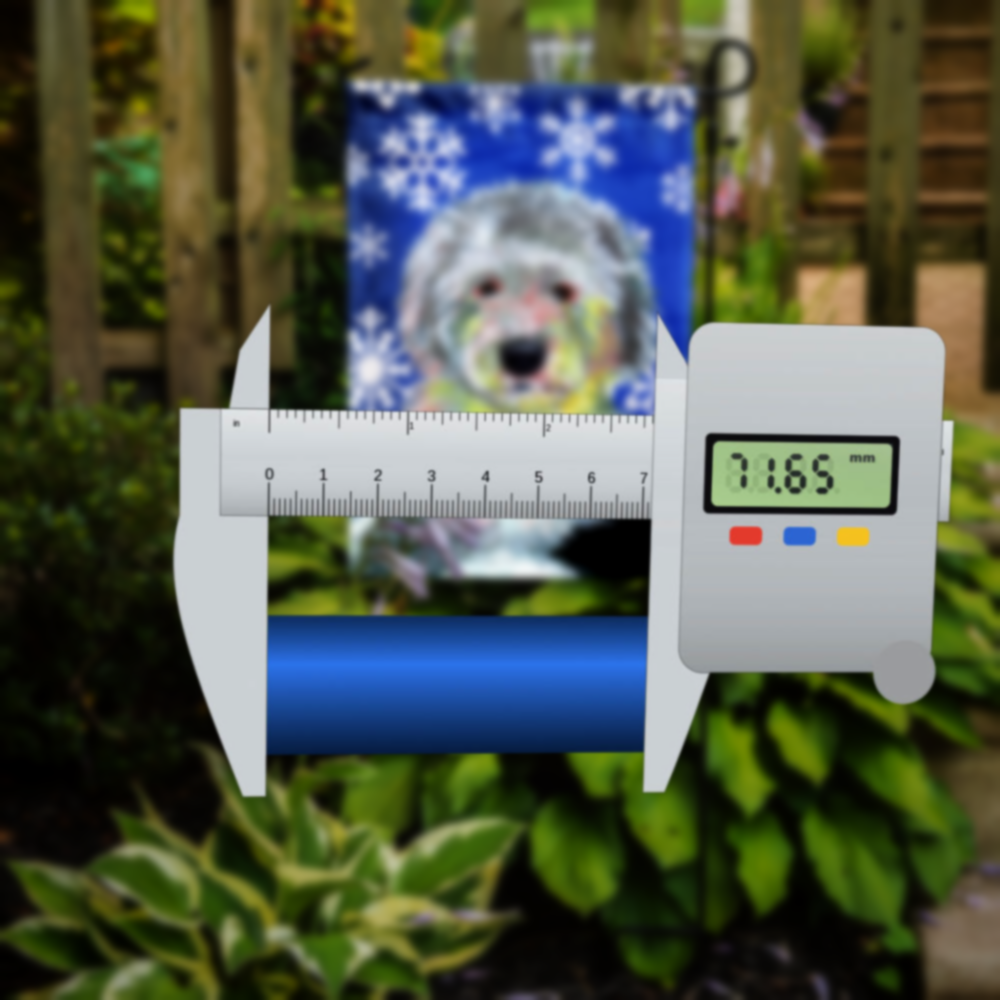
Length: {"value": 71.65, "unit": "mm"}
